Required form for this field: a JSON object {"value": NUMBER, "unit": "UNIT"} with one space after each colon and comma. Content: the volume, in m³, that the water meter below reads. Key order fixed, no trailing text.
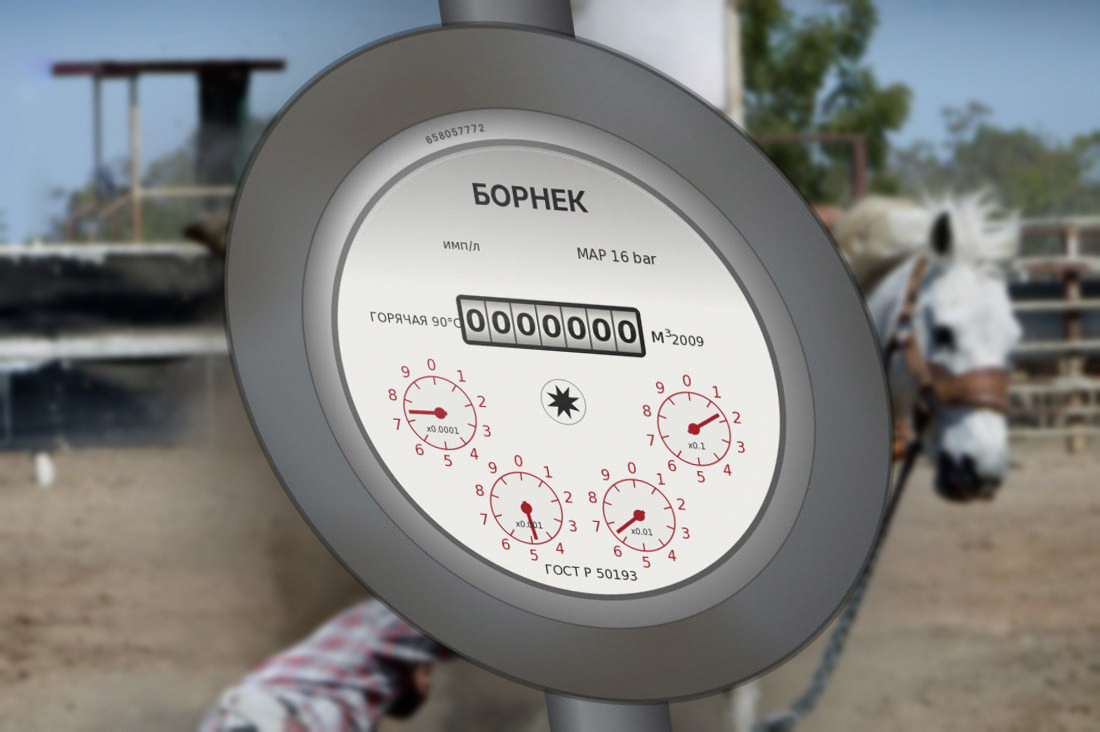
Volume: {"value": 0.1647, "unit": "m³"}
